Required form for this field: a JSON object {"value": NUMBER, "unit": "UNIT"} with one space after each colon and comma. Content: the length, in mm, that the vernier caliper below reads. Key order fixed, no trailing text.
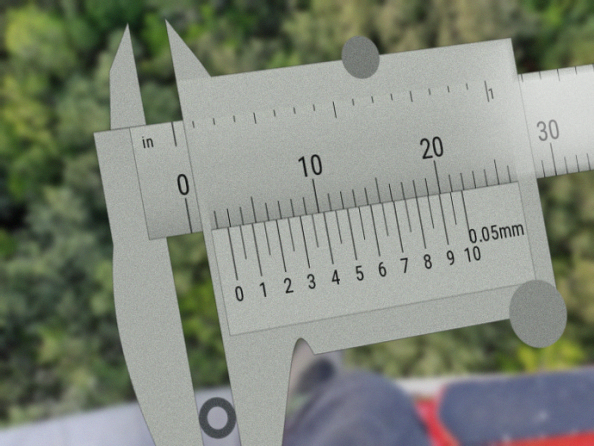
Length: {"value": 2.8, "unit": "mm"}
